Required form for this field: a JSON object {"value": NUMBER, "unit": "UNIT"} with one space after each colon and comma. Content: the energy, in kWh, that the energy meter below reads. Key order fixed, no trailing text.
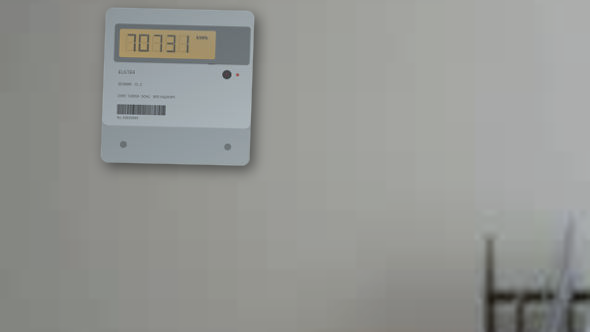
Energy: {"value": 70731, "unit": "kWh"}
